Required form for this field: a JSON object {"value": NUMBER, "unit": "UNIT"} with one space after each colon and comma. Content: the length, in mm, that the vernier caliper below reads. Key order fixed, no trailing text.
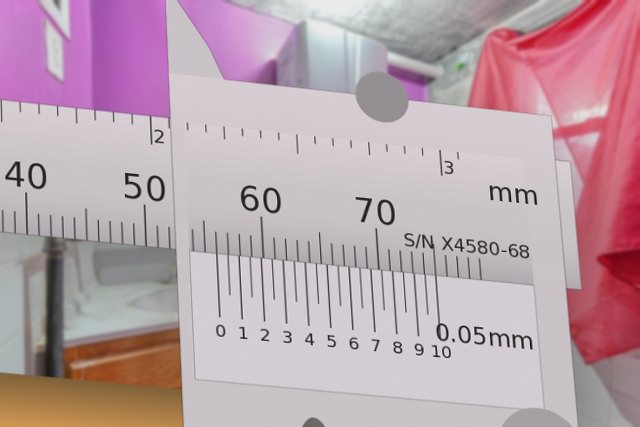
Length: {"value": 56.0, "unit": "mm"}
